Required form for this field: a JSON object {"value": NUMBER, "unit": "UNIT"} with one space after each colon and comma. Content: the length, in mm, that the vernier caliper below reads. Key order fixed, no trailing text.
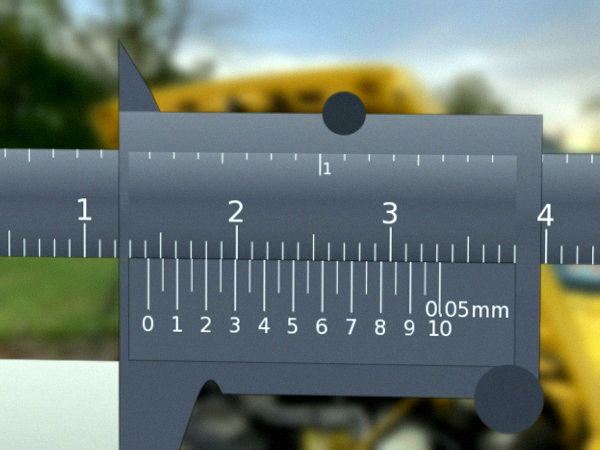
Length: {"value": 14.2, "unit": "mm"}
